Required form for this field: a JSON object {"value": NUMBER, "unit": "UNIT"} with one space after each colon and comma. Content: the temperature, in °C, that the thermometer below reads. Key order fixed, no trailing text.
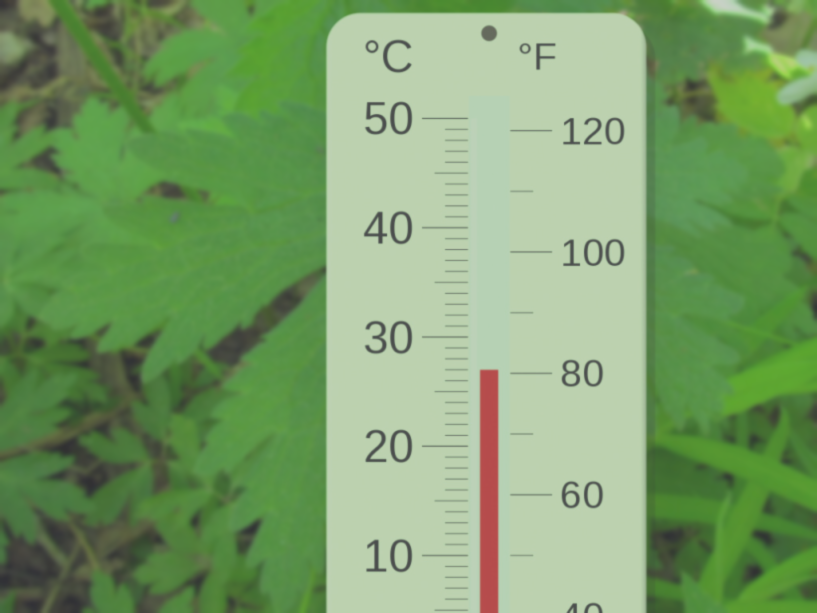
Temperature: {"value": 27, "unit": "°C"}
